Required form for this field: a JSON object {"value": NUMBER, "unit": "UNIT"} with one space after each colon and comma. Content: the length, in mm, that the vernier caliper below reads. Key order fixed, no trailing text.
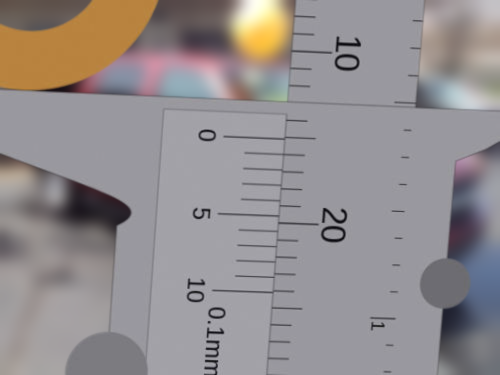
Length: {"value": 15.1, "unit": "mm"}
